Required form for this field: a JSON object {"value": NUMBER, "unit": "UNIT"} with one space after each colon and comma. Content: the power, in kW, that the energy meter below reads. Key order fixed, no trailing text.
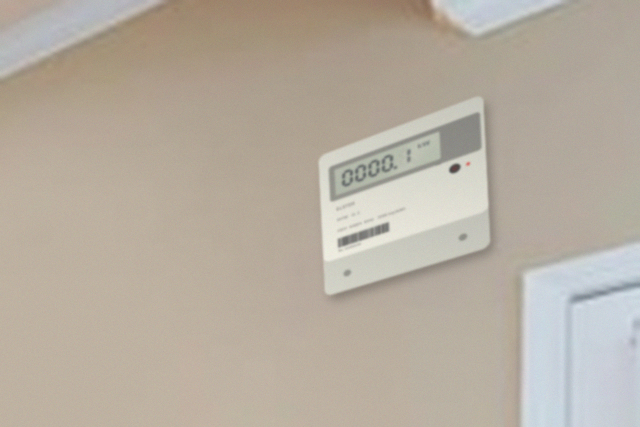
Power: {"value": 0.1, "unit": "kW"}
